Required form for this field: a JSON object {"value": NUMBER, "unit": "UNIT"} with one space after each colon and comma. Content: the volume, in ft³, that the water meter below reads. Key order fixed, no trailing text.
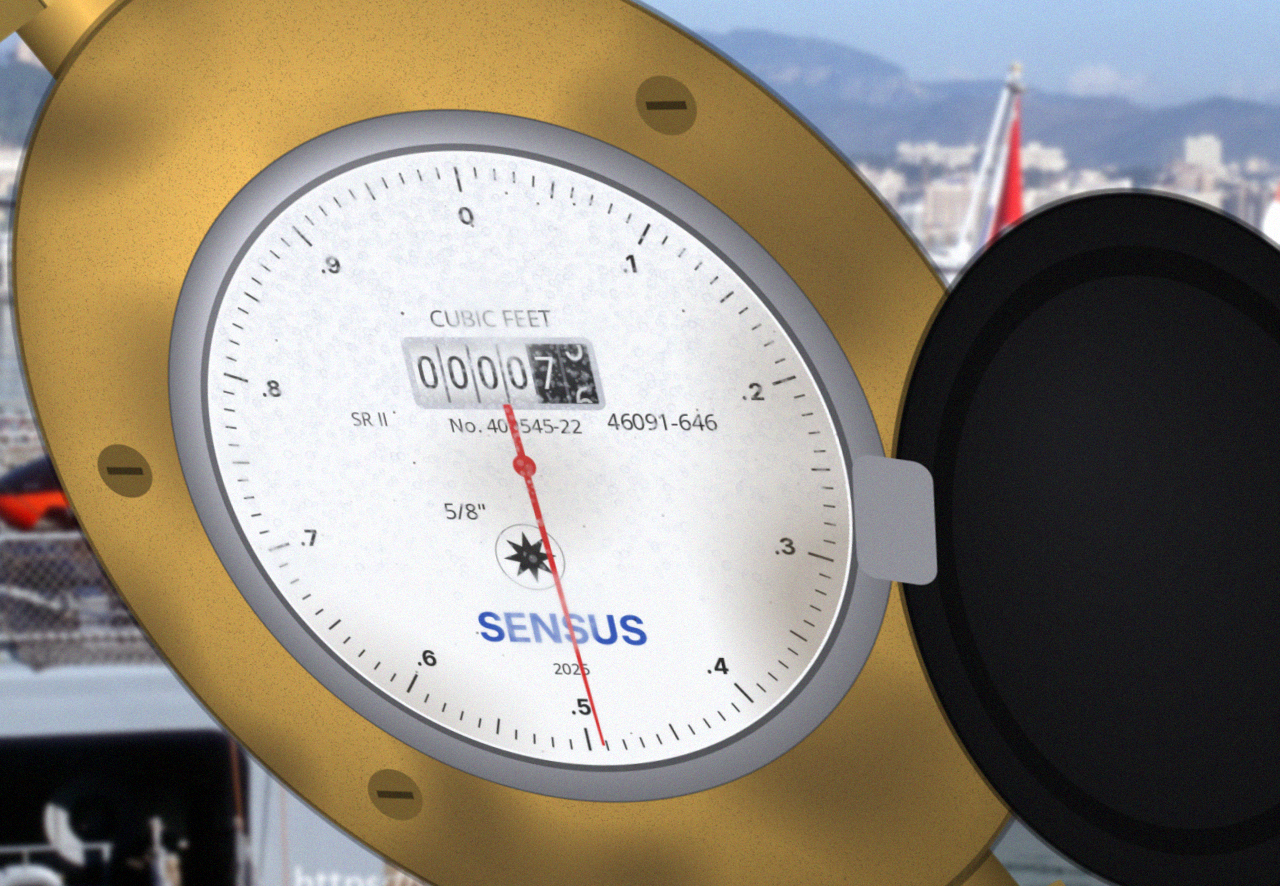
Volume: {"value": 75.49, "unit": "ft³"}
